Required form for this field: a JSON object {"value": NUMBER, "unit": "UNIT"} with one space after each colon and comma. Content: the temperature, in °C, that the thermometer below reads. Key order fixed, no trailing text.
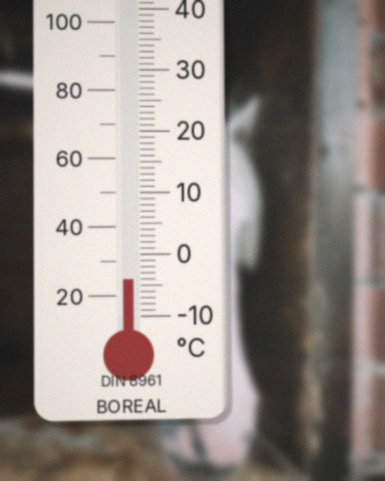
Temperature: {"value": -4, "unit": "°C"}
